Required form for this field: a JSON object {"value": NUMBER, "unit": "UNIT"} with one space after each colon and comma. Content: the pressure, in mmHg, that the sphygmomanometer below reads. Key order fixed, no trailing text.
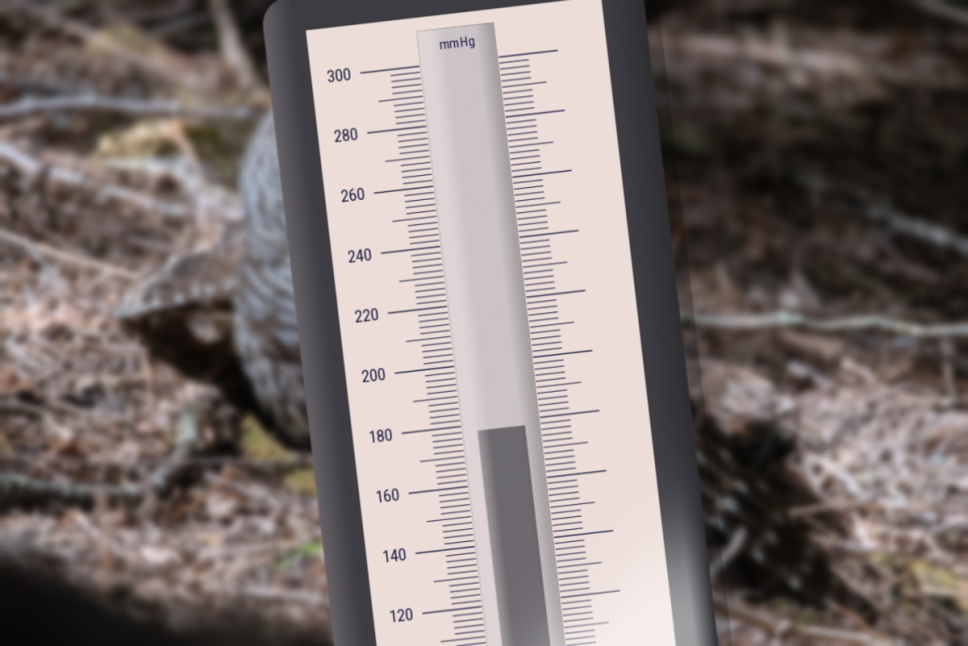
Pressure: {"value": 178, "unit": "mmHg"}
